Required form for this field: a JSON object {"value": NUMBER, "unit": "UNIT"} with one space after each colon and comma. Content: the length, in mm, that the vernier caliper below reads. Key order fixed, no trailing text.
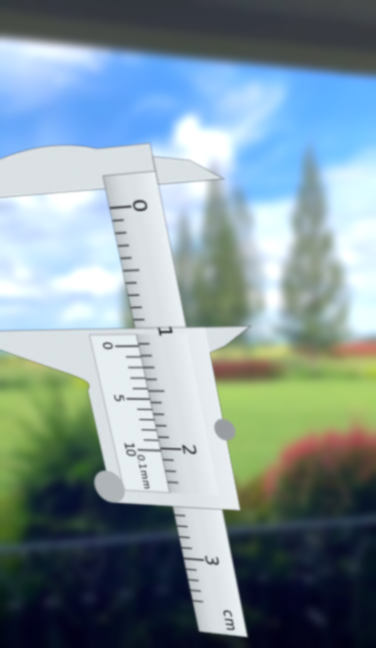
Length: {"value": 11.2, "unit": "mm"}
